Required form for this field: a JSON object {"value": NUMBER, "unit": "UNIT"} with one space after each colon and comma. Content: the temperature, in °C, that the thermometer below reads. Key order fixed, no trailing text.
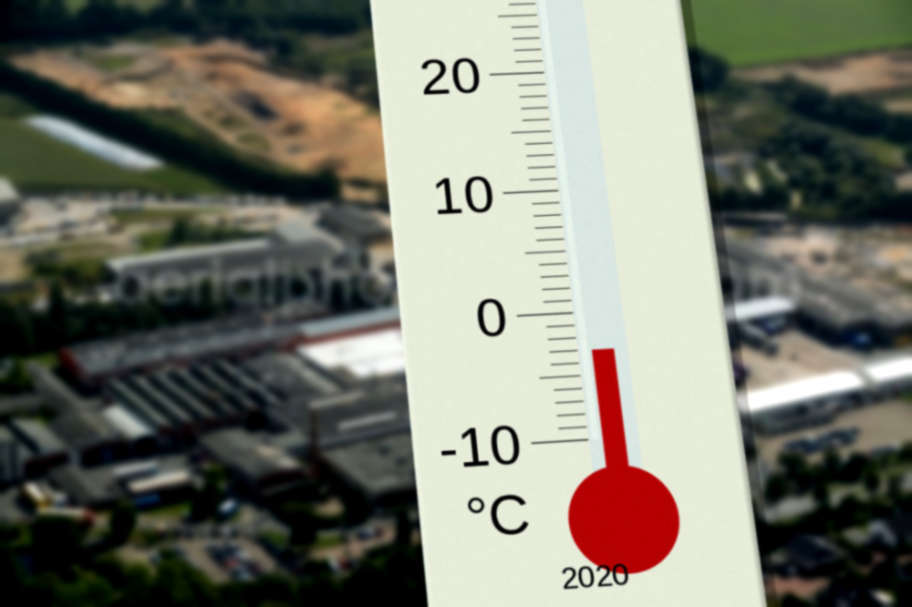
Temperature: {"value": -3, "unit": "°C"}
